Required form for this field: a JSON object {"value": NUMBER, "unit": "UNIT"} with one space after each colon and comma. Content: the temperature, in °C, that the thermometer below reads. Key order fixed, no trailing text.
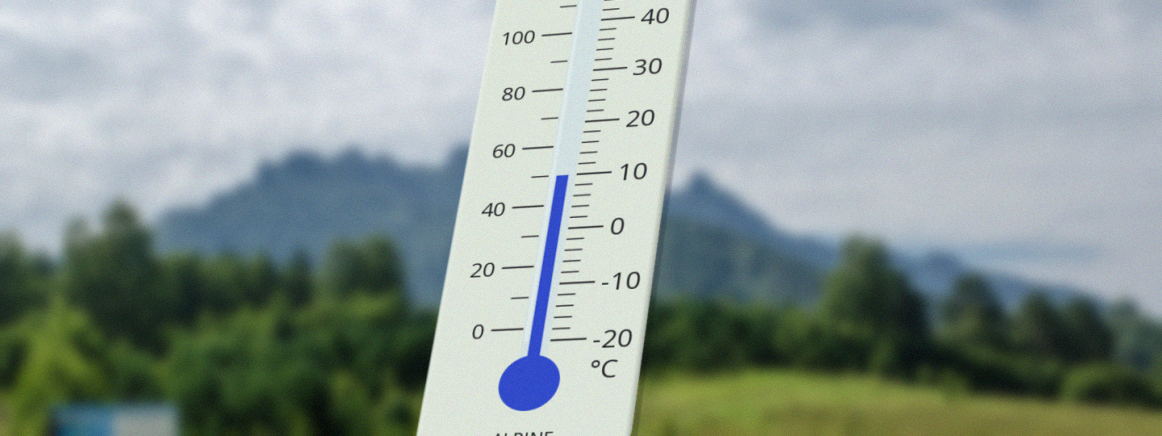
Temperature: {"value": 10, "unit": "°C"}
